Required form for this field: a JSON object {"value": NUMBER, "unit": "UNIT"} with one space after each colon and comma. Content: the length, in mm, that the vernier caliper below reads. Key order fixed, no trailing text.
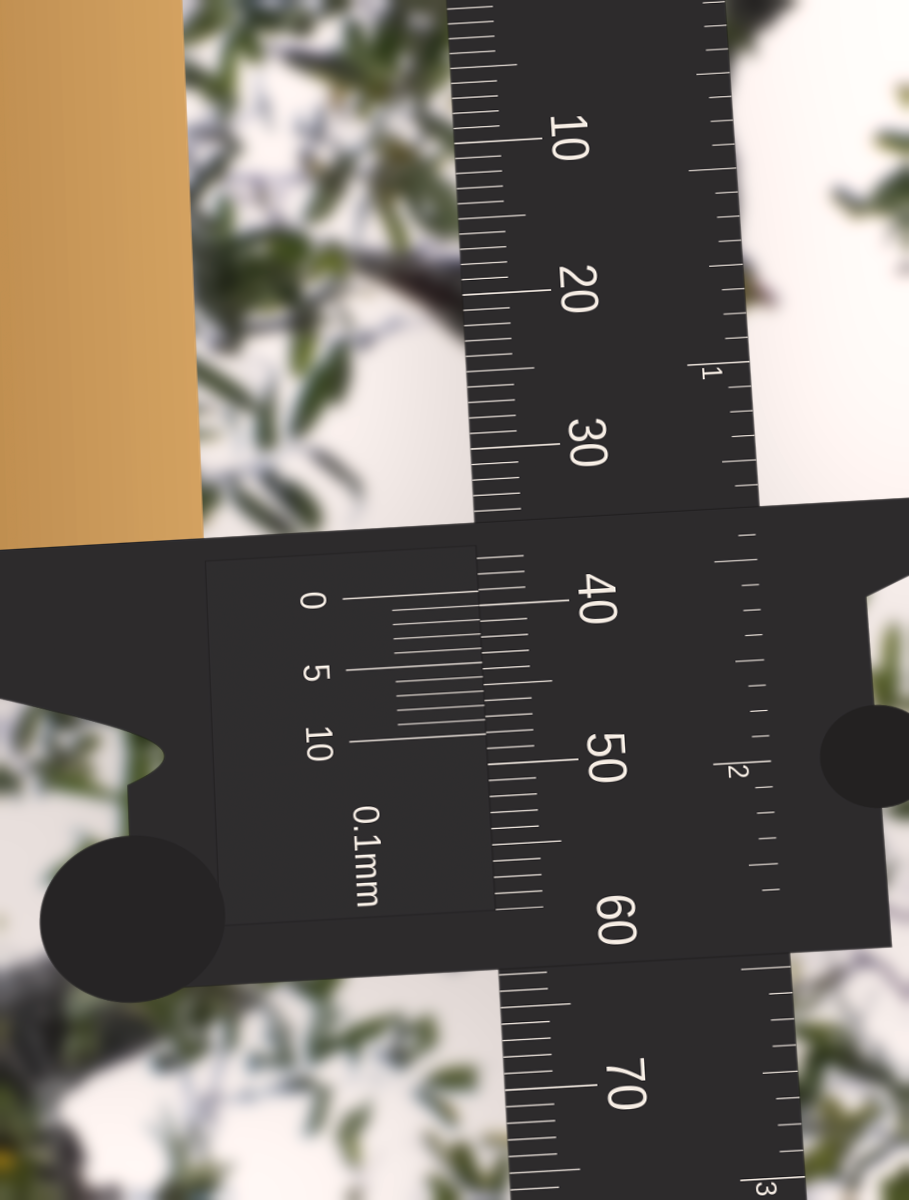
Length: {"value": 39.1, "unit": "mm"}
